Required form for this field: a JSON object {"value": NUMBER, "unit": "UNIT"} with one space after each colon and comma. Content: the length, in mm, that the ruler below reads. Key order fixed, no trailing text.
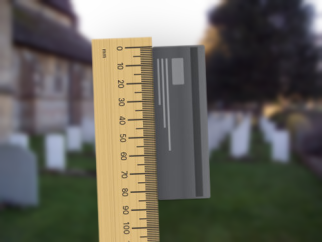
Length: {"value": 85, "unit": "mm"}
